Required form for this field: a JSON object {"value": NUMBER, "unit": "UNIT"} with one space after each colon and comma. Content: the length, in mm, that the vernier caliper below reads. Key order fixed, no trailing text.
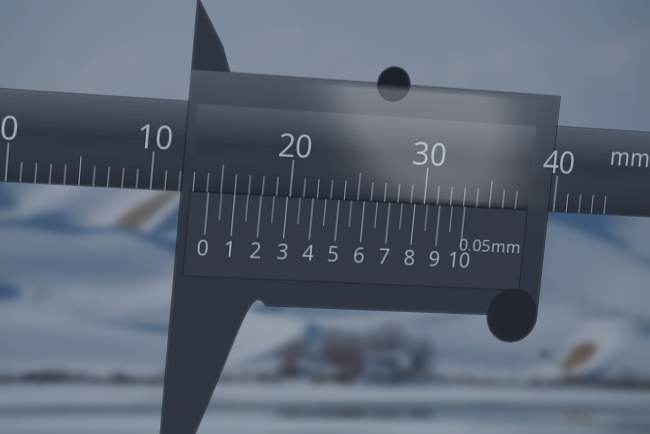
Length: {"value": 14.1, "unit": "mm"}
